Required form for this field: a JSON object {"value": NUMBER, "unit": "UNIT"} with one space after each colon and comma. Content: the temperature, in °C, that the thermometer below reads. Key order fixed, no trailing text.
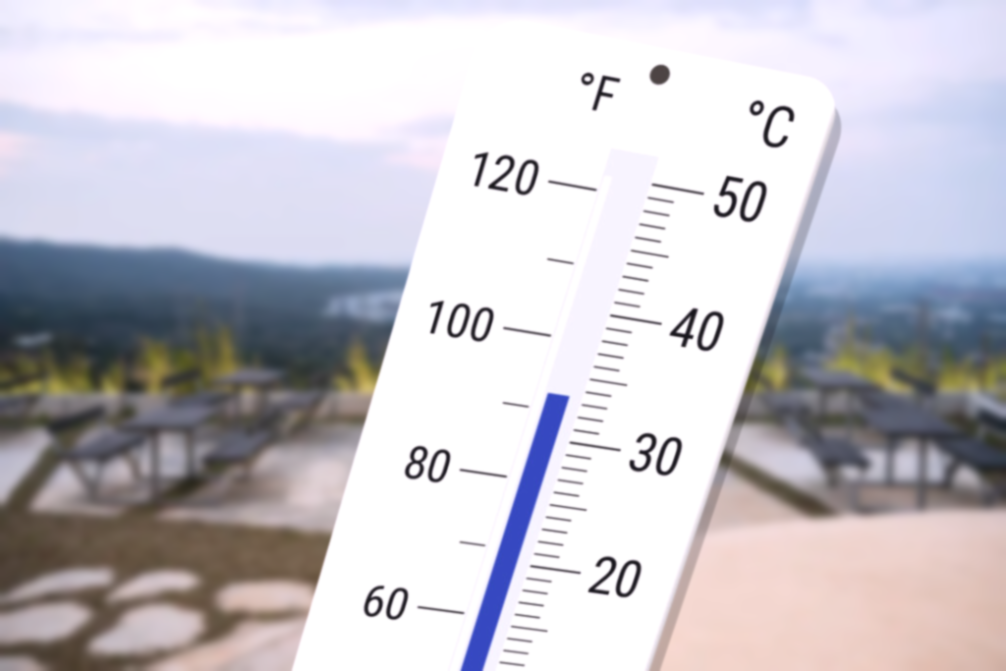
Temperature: {"value": 33.5, "unit": "°C"}
